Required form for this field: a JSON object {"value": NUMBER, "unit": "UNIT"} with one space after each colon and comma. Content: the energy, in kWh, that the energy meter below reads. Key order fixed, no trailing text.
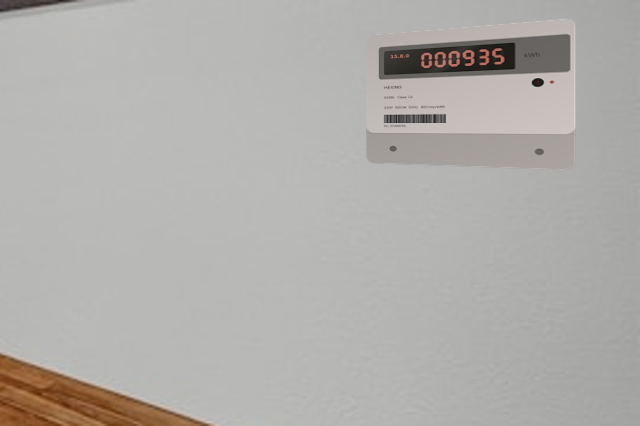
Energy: {"value": 935, "unit": "kWh"}
